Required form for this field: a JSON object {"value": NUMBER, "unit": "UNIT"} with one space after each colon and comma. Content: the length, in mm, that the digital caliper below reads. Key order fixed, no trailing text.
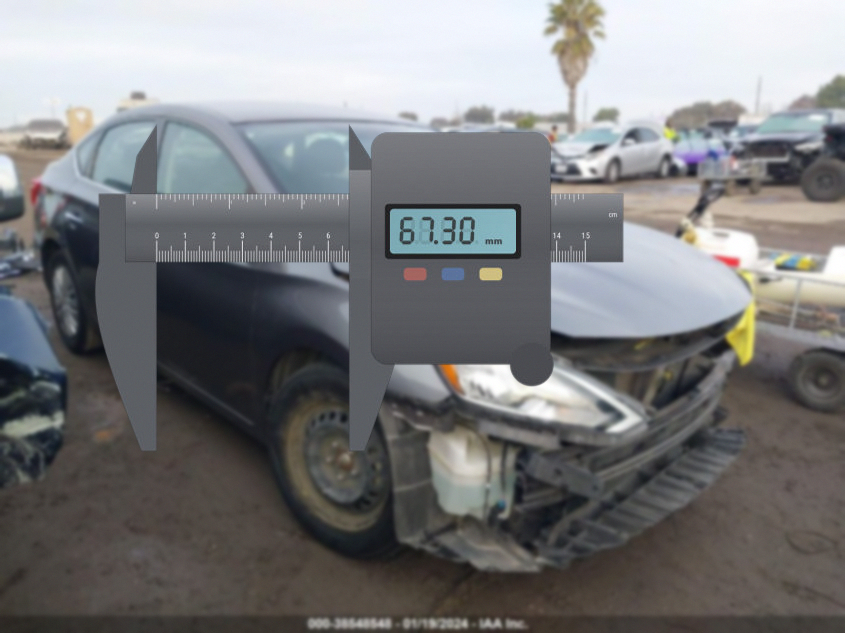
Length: {"value": 67.30, "unit": "mm"}
